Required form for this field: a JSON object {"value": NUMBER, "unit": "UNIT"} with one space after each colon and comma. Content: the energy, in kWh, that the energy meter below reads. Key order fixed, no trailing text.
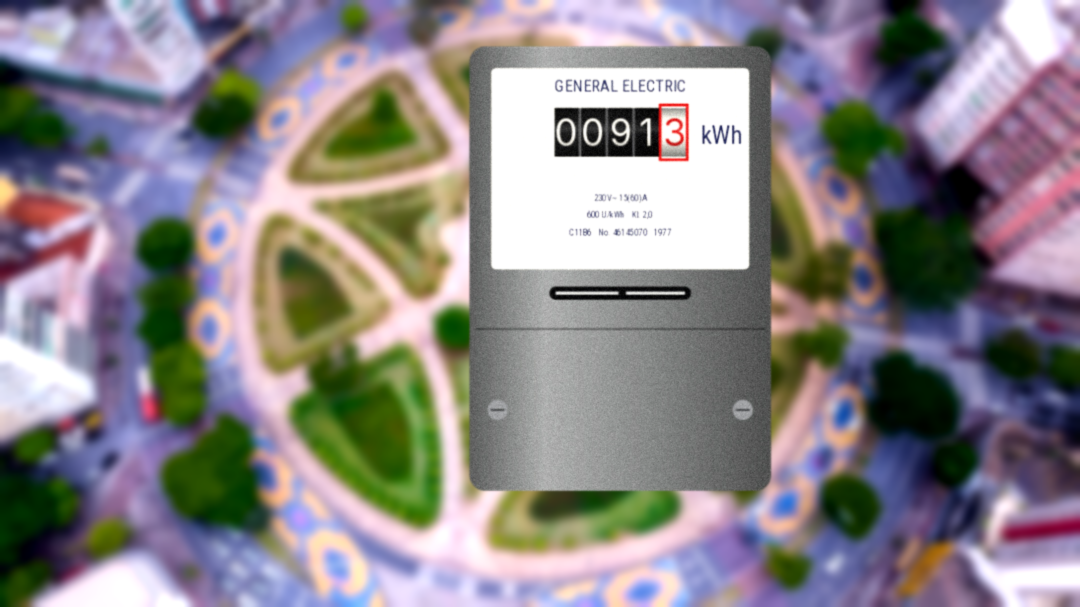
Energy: {"value": 91.3, "unit": "kWh"}
